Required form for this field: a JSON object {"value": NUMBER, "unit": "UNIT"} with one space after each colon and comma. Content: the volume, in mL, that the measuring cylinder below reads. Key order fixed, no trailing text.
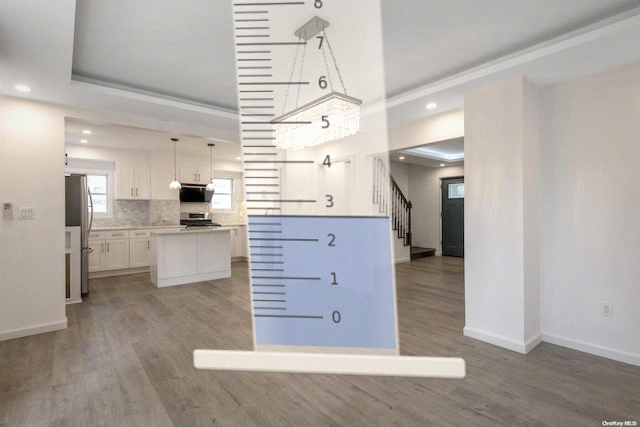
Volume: {"value": 2.6, "unit": "mL"}
